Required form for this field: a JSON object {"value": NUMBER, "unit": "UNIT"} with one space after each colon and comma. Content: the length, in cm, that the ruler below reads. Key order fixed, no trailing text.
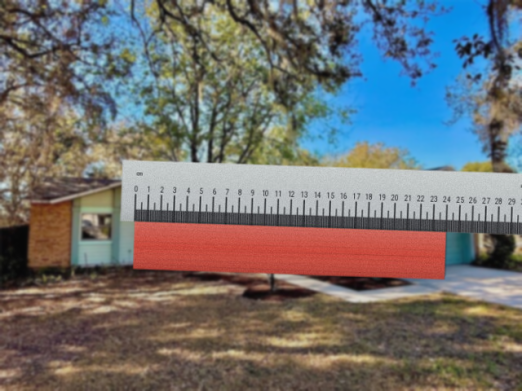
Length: {"value": 24, "unit": "cm"}
